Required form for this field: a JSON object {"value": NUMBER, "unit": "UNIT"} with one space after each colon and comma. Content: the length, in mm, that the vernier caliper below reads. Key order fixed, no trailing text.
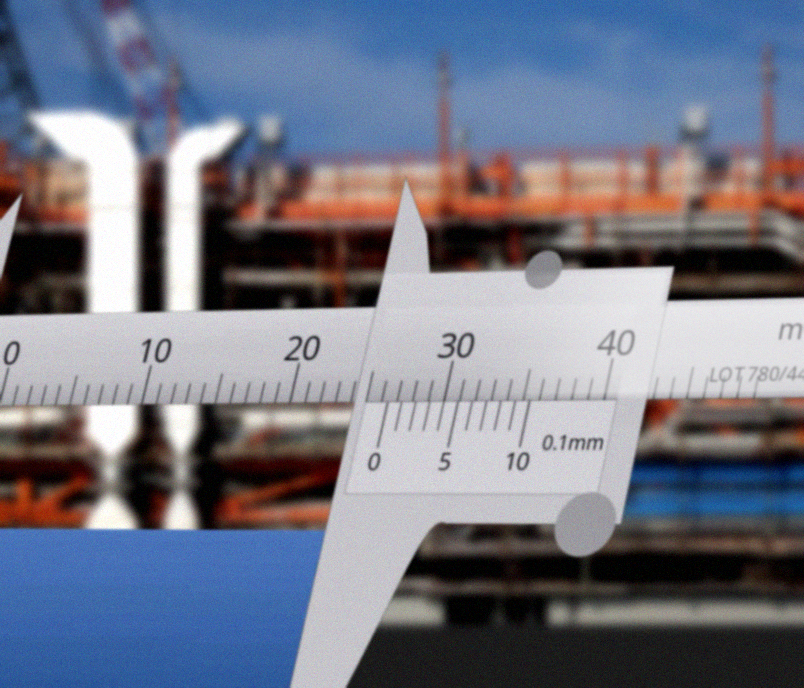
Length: {"value": 26.4, "unit": "mm"}
